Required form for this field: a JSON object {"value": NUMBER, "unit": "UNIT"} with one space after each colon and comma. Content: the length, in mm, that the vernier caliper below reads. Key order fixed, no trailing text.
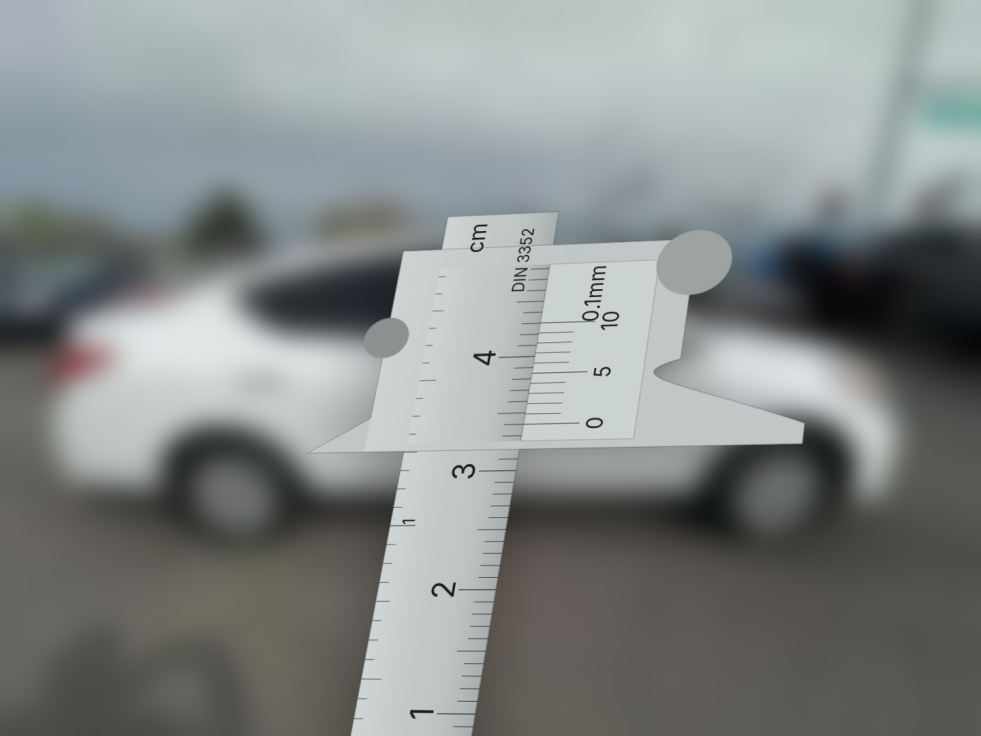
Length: {"value": 34.0, "unit": "mm"}
